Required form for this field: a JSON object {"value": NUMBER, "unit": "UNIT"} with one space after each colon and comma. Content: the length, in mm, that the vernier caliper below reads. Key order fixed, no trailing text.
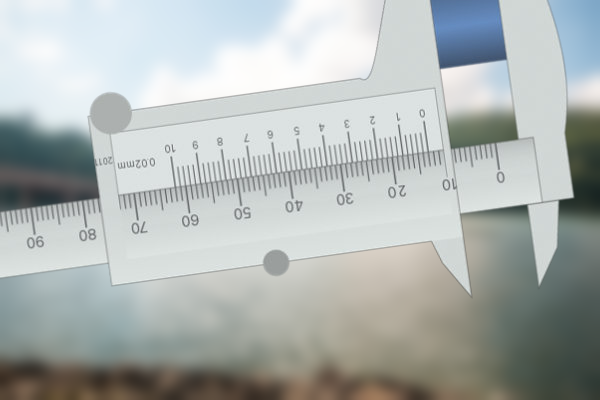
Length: {"value": 13.0, "unit": "mm"}
